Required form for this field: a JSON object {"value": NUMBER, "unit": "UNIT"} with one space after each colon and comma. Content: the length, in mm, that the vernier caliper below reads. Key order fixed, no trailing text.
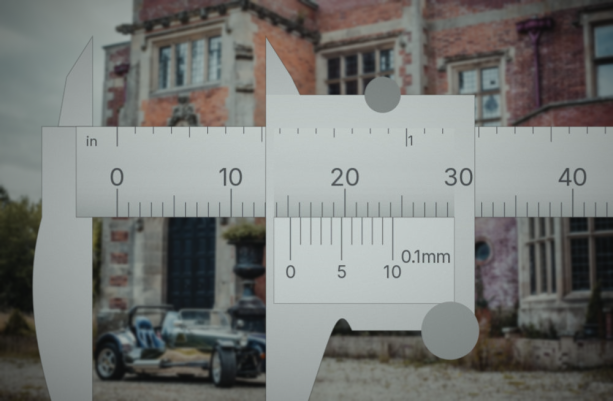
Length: {"value": 15.2, "unit": "mm"}
